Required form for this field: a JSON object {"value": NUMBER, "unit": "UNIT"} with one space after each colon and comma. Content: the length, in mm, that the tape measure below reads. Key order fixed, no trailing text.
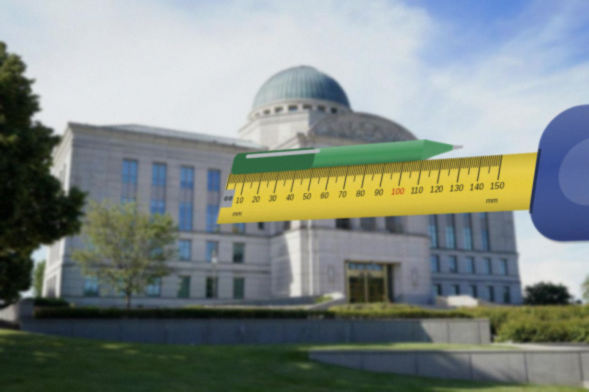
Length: {"value": 130, "unit": "mm"}
